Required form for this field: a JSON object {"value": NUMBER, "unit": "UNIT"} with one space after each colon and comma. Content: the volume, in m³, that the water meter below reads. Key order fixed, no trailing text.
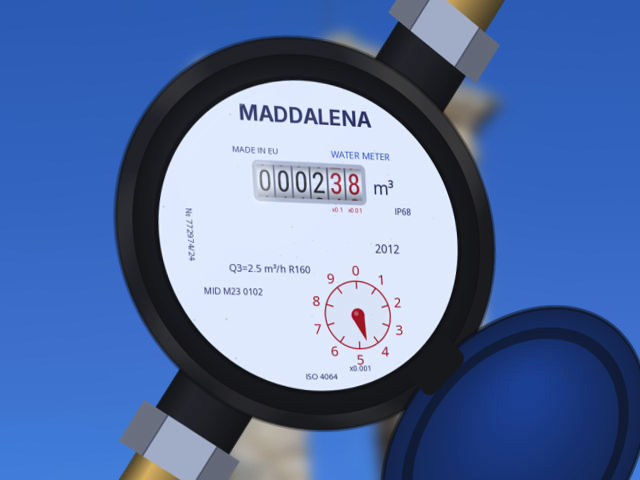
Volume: {"value": 2.384, "unit": "m³"}
